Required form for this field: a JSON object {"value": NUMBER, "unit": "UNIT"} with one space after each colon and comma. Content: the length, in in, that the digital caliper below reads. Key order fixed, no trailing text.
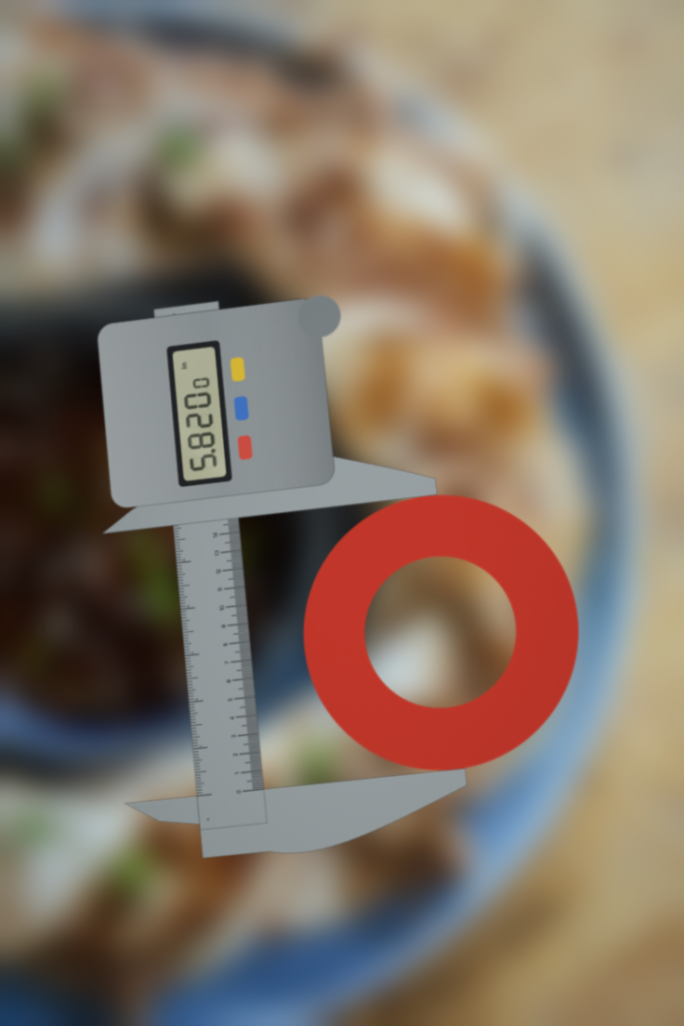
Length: {"value": 5.8200, "unit": "in"}
